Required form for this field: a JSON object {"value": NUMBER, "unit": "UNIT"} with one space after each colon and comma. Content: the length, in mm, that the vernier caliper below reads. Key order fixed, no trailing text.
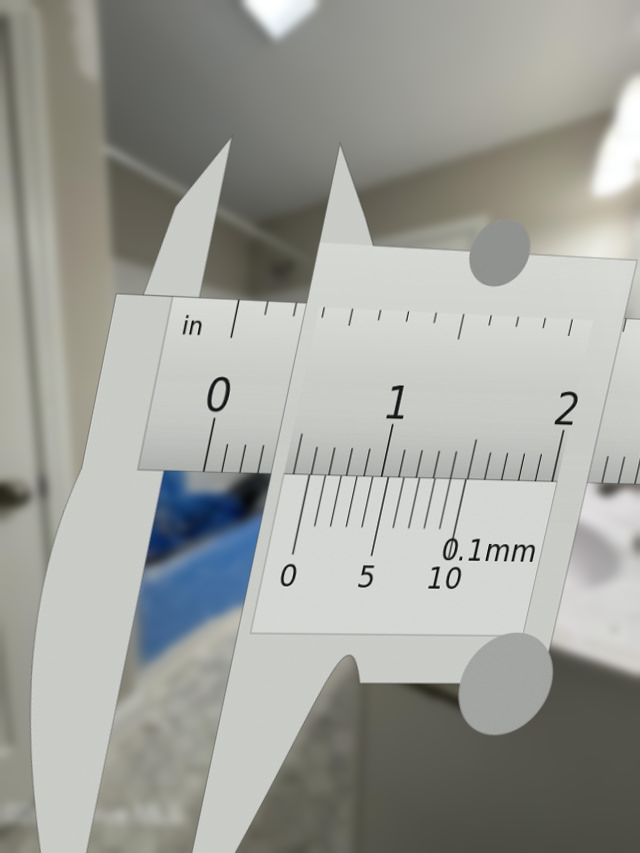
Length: {"value": 5.9, "unit": "mm"}
